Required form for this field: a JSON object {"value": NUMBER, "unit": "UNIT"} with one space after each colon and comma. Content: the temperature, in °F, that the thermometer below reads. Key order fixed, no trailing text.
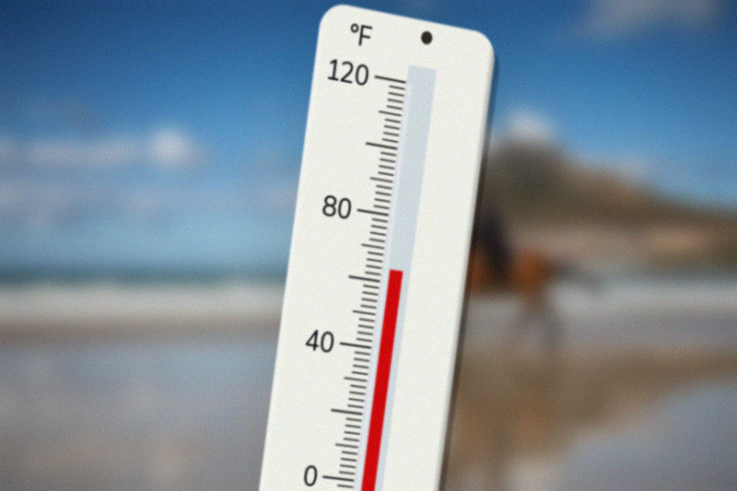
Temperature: {"value": 64, "unit": "°F"}
